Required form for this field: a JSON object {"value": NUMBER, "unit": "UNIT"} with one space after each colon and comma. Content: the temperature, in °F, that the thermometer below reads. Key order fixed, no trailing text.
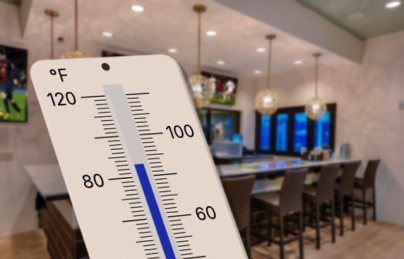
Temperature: {"value": 86, "unit": "°F"}
